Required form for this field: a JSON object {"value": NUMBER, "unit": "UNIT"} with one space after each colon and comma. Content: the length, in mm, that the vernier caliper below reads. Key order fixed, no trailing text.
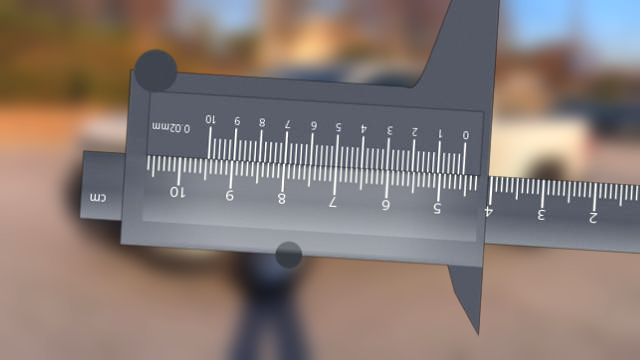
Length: {"value": 45.5, "unit": "mm"}
